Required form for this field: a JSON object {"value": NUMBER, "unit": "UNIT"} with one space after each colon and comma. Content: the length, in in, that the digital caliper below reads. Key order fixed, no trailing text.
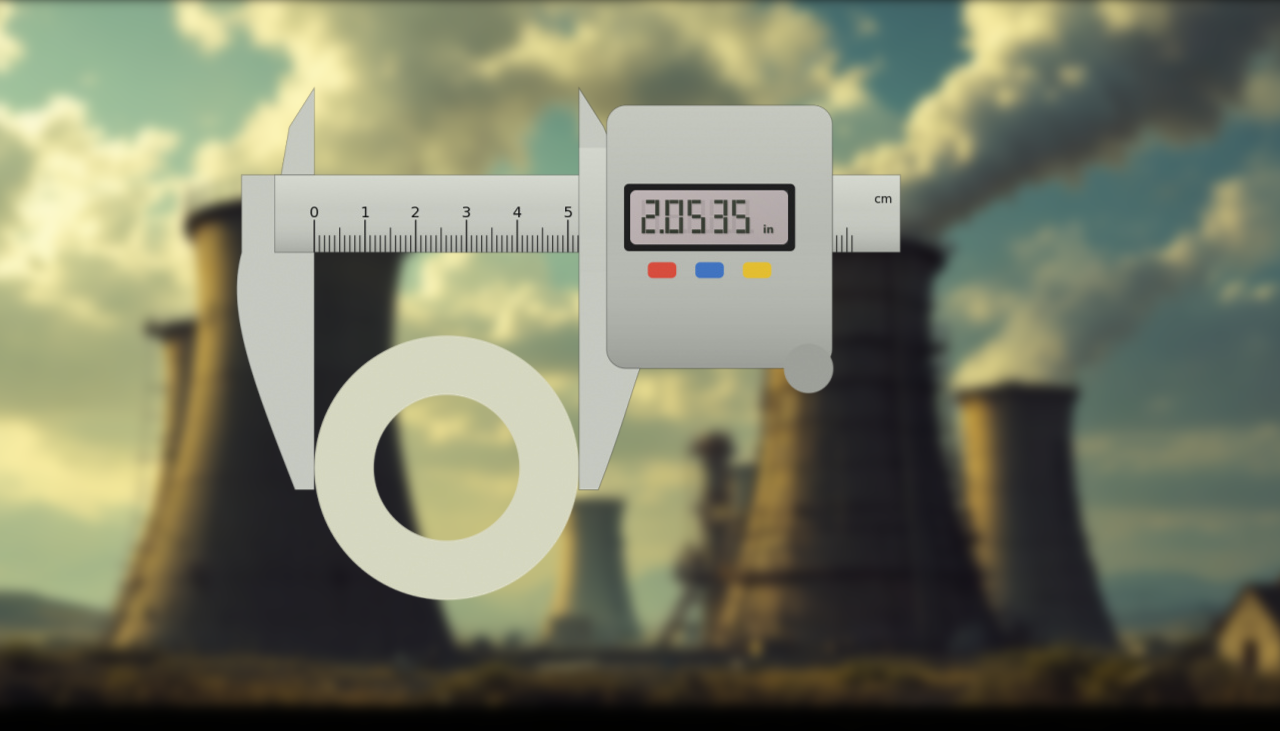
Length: {"value": 2.0535, "unit": "in"}
